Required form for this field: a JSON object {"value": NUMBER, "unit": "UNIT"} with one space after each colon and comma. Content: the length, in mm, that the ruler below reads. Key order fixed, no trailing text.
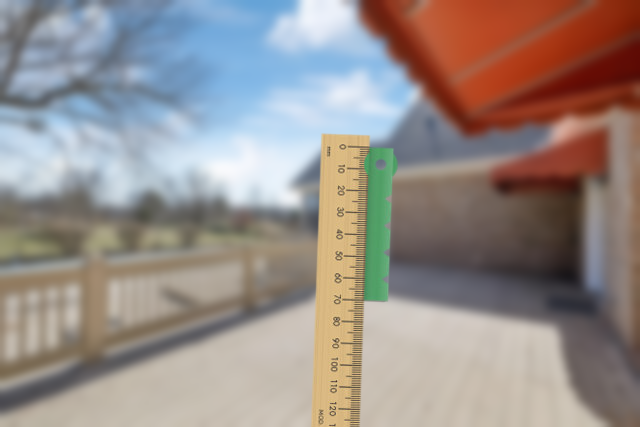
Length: {"value": 70, "unit": "mm"}
